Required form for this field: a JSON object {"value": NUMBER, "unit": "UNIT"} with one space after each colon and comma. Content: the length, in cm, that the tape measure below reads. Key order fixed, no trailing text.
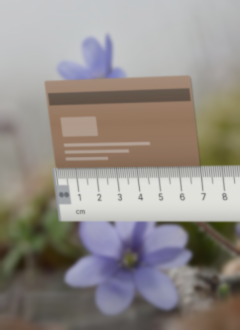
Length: {"value": 7, "unit": "cm"}
